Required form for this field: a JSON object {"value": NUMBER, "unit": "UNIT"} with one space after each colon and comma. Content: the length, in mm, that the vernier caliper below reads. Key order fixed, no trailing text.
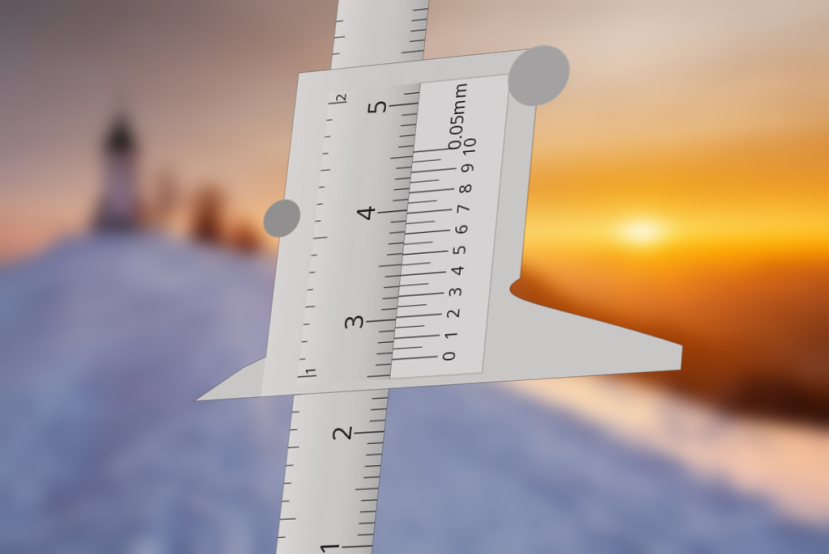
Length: {"value": 26.4, "unit": "mm"}
